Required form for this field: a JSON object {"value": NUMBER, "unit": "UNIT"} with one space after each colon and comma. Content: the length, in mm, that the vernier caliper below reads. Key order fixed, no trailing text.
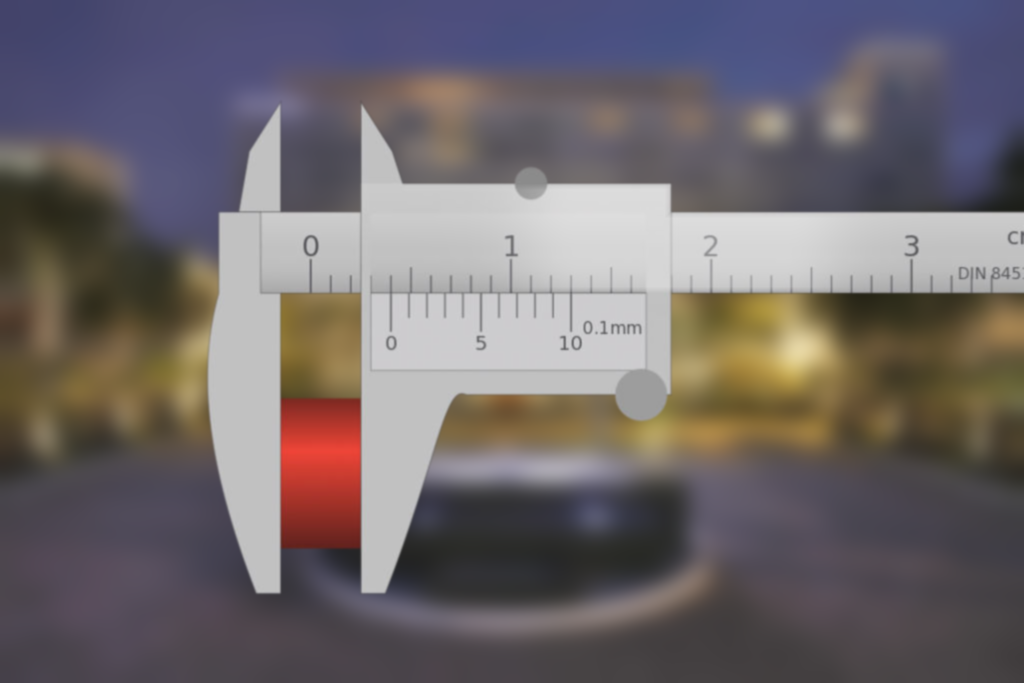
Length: {"value": 4.0, "unit": "mm"}
